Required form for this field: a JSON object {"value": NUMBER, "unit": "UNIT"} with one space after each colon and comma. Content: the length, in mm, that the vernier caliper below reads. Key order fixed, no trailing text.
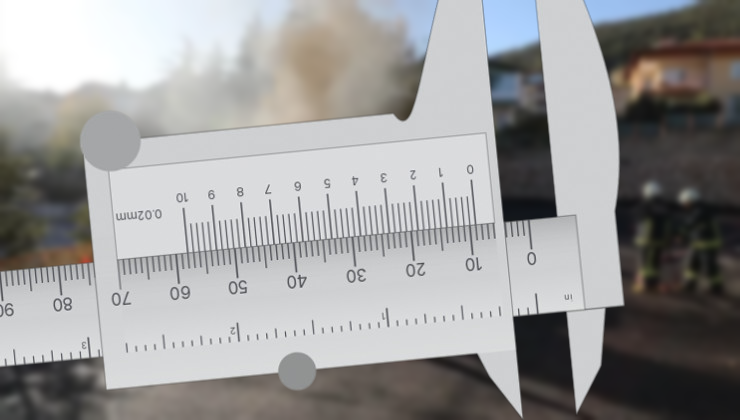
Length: {"value": 9.0, "unit": "mm"}
